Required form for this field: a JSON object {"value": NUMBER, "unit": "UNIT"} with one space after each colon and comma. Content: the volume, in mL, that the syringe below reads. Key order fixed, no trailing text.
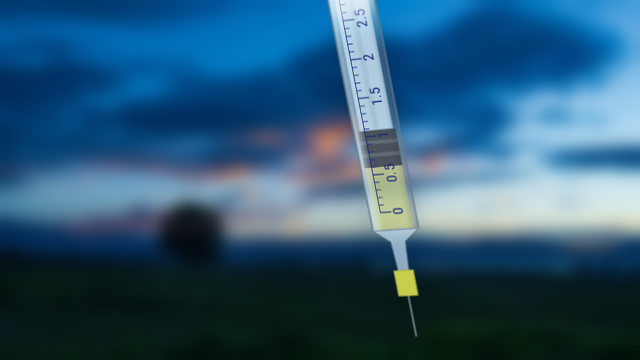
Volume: {"value": 0.6, "unit": "mL"}
